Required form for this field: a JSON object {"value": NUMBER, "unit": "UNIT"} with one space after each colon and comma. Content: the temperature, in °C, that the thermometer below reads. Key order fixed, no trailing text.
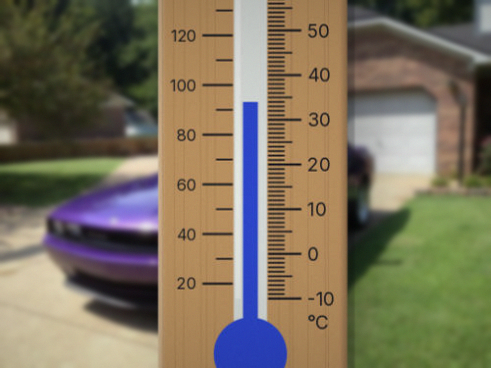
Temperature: {"value": 34, "unit": "°C"}
